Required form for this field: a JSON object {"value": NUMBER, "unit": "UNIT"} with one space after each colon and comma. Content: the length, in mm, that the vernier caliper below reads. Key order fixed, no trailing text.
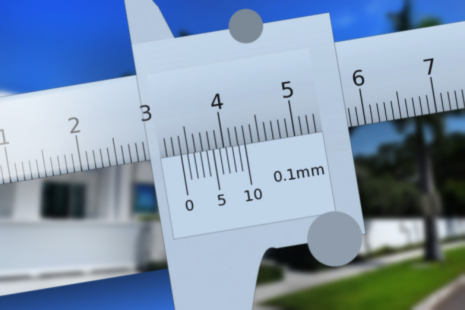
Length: {"value": 34.0, "unit": "mm"}
